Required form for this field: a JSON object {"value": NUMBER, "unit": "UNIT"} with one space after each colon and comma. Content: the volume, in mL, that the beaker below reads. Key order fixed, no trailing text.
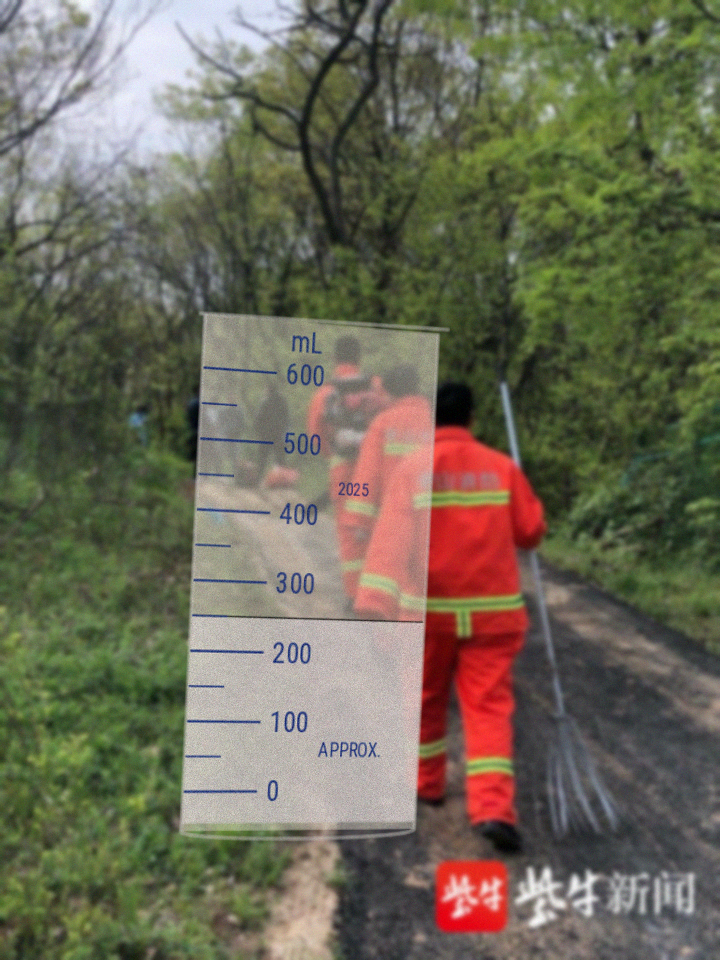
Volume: {"value": 250, "unit": "mL"}
